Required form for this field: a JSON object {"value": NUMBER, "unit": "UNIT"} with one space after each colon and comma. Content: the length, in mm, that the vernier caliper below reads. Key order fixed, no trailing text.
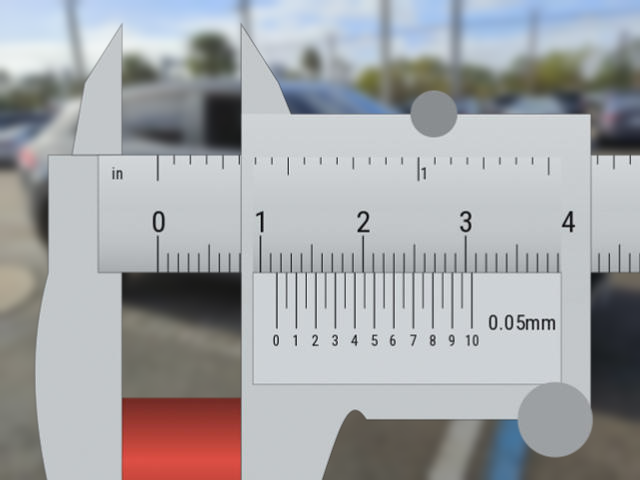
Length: {"value": 11.6, "unit": "mm"}
